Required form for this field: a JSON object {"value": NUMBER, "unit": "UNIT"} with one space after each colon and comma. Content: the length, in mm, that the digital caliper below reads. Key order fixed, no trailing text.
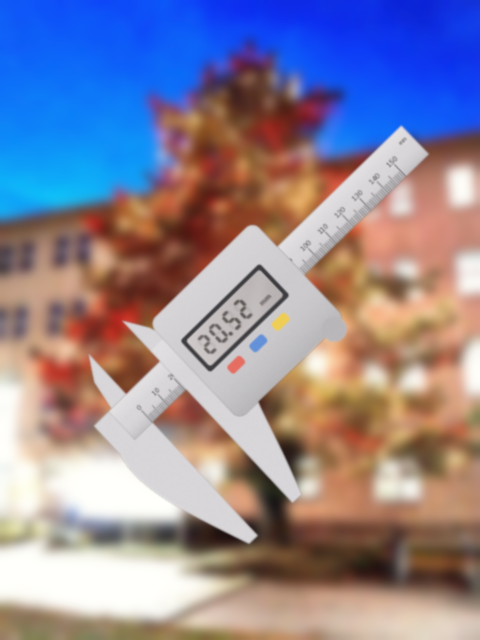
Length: {"value": 20.52, "unit": "mm"}
